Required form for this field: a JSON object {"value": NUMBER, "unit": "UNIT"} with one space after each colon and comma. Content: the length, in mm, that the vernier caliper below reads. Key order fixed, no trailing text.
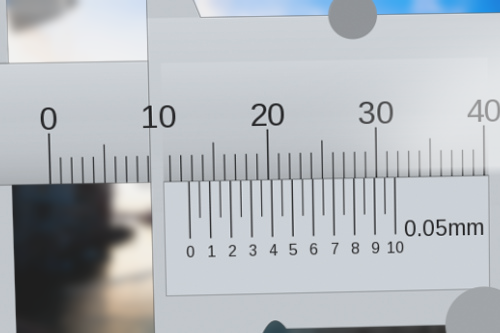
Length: {"value": 12.7, "unit": "mm"}
